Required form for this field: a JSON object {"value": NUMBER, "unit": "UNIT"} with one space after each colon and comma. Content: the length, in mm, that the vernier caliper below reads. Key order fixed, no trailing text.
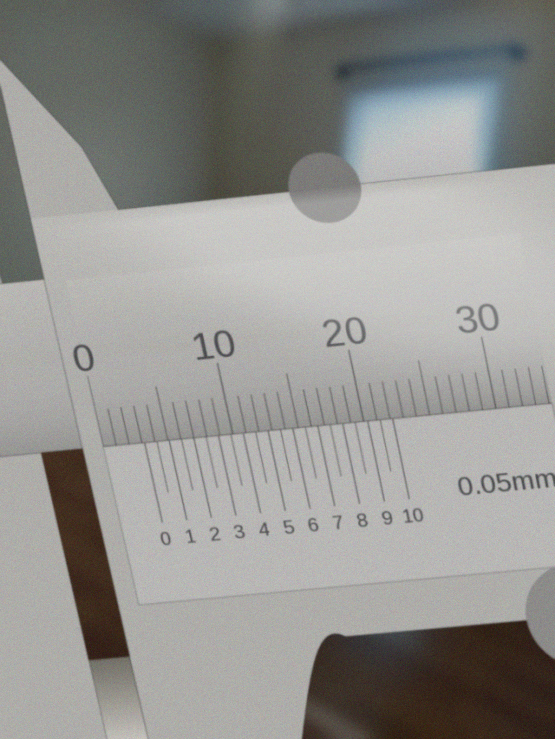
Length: {"value": 3.2, "unit": "mm"}
